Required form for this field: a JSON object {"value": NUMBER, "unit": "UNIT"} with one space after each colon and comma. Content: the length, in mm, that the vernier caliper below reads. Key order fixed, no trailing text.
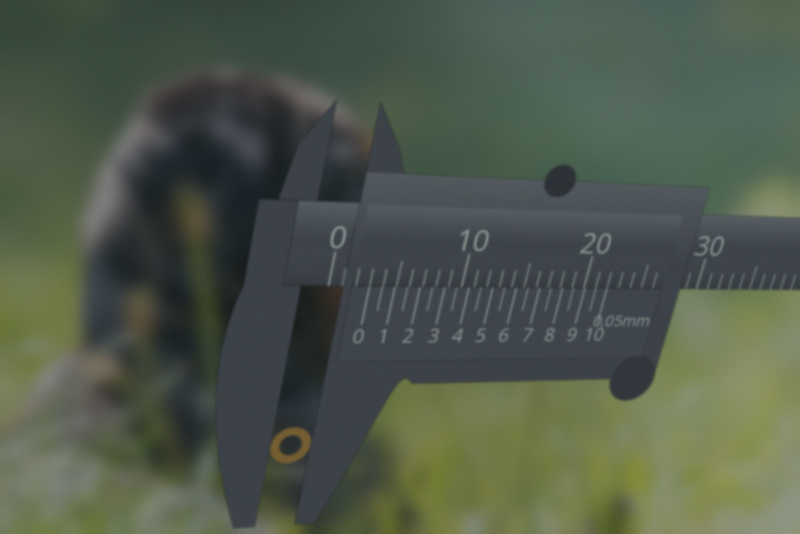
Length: {"value": 3.0, "unit": "mm"}
